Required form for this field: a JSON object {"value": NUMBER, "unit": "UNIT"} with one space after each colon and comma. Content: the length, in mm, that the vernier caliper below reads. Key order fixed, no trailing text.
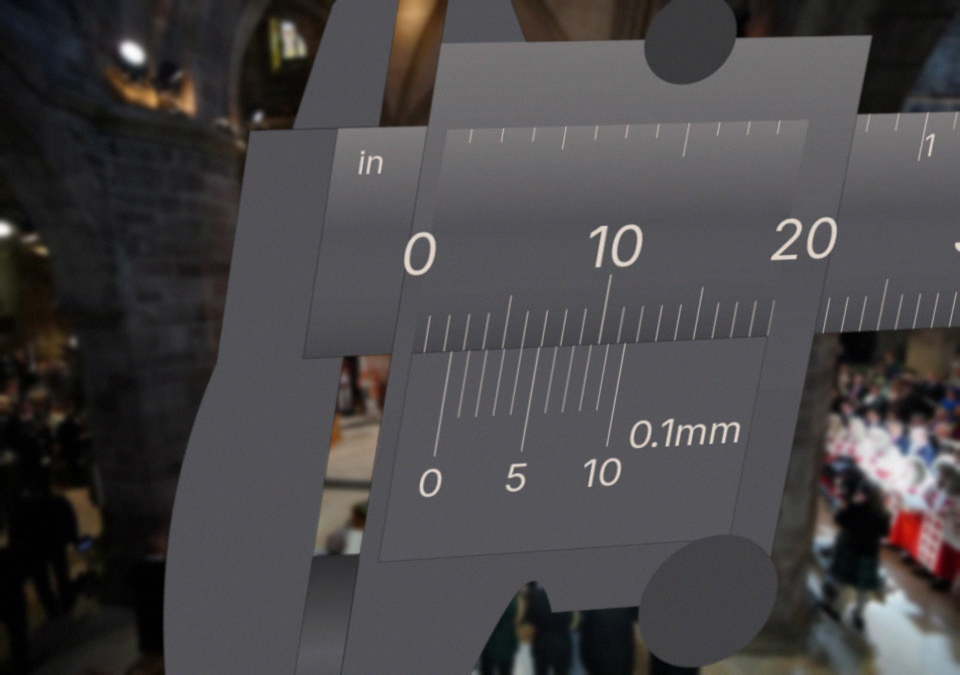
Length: {"value": 2.4, "unit": "mm"}
